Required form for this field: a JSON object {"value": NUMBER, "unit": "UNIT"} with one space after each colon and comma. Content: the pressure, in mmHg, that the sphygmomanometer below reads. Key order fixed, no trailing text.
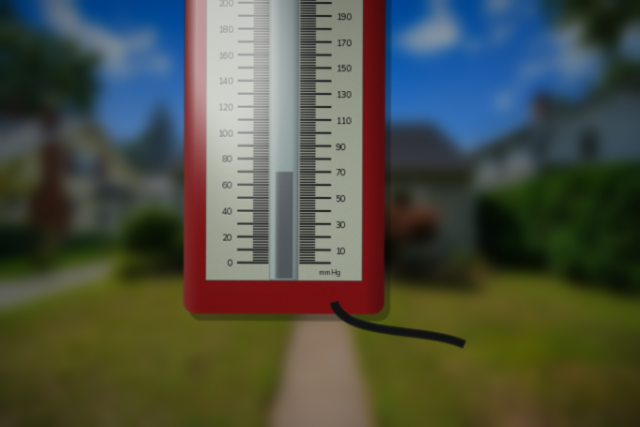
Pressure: {"value": 70, "unit": "mmHg"}
